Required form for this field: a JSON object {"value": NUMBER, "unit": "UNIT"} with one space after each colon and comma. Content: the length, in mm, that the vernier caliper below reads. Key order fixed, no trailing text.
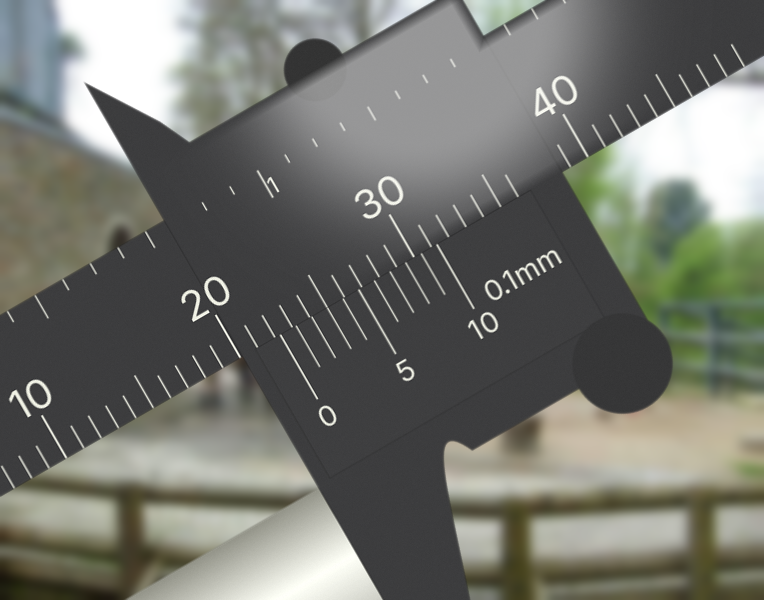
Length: {"value": 22.3, "unit": "mm"}
